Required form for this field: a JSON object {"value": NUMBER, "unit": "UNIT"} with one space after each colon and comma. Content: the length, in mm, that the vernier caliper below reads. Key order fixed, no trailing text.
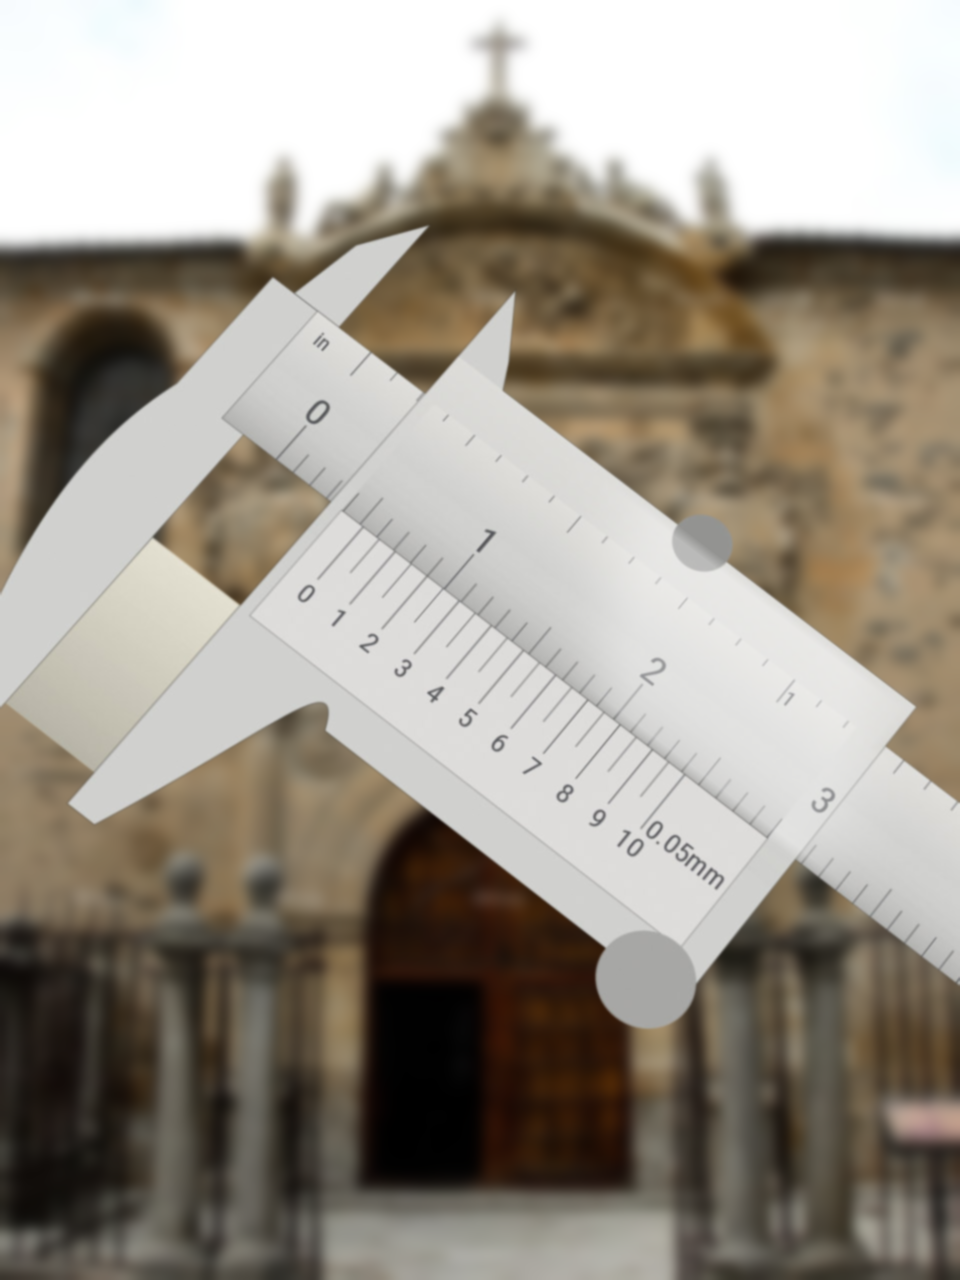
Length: {"value": 5.2, "unit": "mm"}
